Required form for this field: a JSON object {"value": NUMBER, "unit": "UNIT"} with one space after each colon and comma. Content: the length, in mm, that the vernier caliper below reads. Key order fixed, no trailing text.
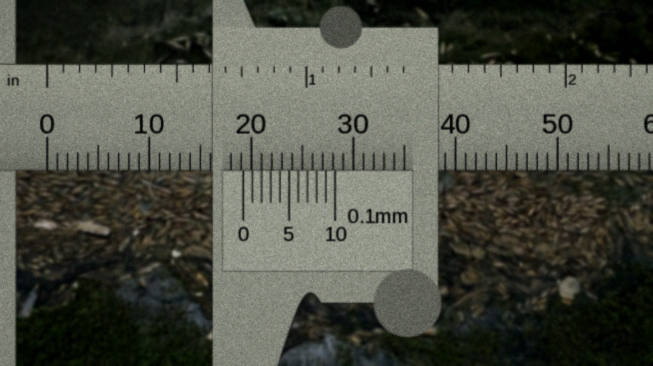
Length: {"value": 19.2, "unit": "mm"}
